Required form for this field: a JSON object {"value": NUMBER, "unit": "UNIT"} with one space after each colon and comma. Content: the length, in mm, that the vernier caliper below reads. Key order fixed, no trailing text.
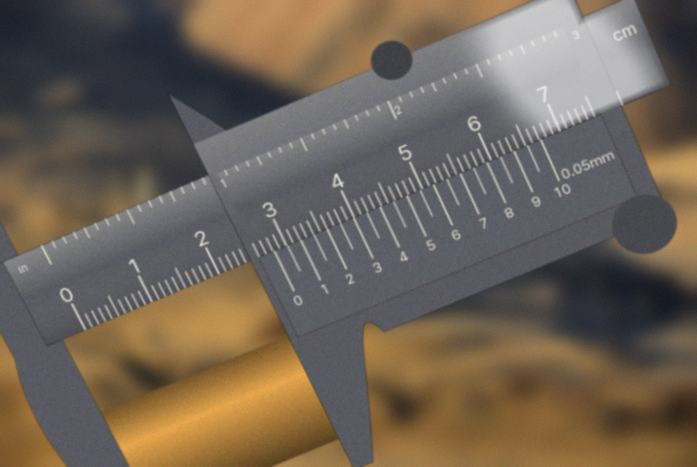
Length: {"value": 28.2, "unit": "mm"}
